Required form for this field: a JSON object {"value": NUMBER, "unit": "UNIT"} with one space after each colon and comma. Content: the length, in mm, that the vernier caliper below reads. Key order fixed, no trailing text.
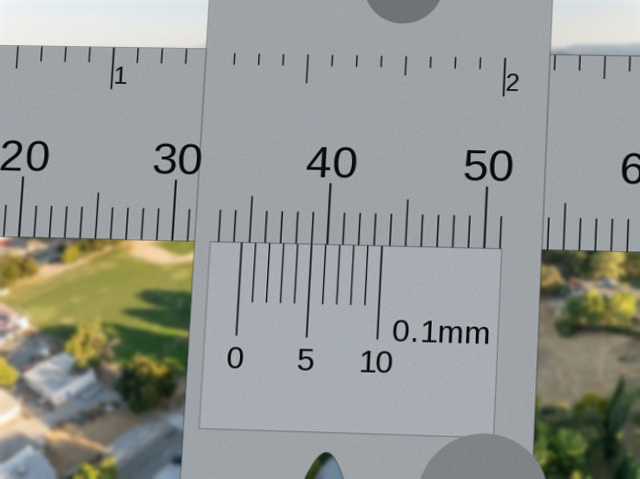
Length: {"value": 34.5, "unit": "mm"}
